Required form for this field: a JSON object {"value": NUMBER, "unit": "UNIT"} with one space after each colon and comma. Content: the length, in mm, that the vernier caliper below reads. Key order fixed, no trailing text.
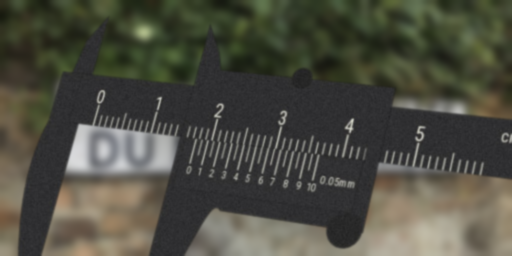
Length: {"value": 17.5, "unit": "mm"}
